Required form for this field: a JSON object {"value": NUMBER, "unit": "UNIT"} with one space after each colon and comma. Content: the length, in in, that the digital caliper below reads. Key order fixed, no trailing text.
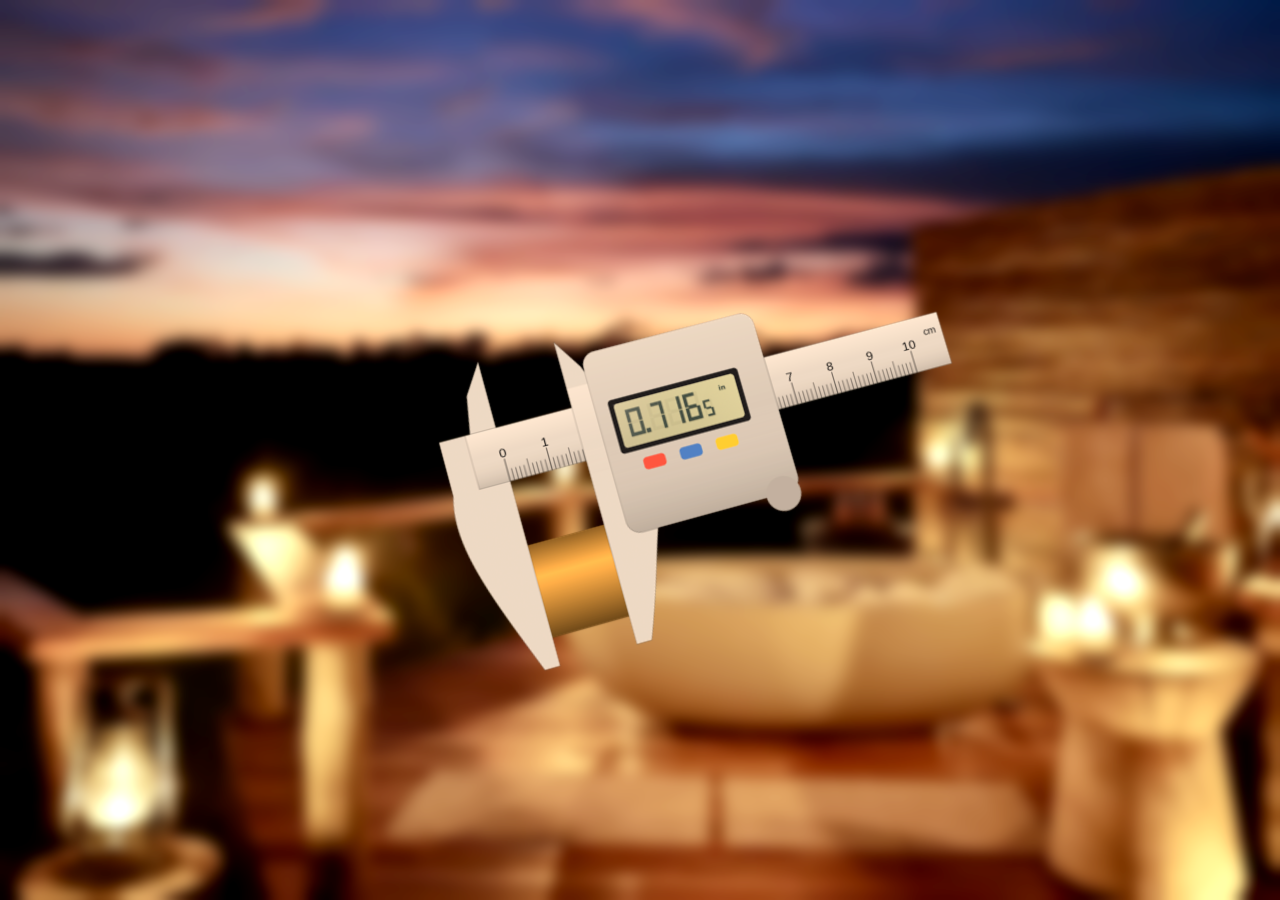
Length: {"value": 0.7165, "unit": "in"}
